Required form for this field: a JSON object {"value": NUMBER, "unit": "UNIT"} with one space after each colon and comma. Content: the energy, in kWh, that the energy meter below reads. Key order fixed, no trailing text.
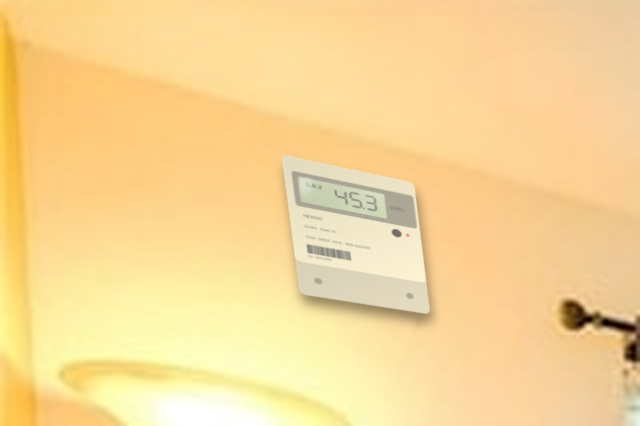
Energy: {"value": 45.3, "unit": "kWh"}
